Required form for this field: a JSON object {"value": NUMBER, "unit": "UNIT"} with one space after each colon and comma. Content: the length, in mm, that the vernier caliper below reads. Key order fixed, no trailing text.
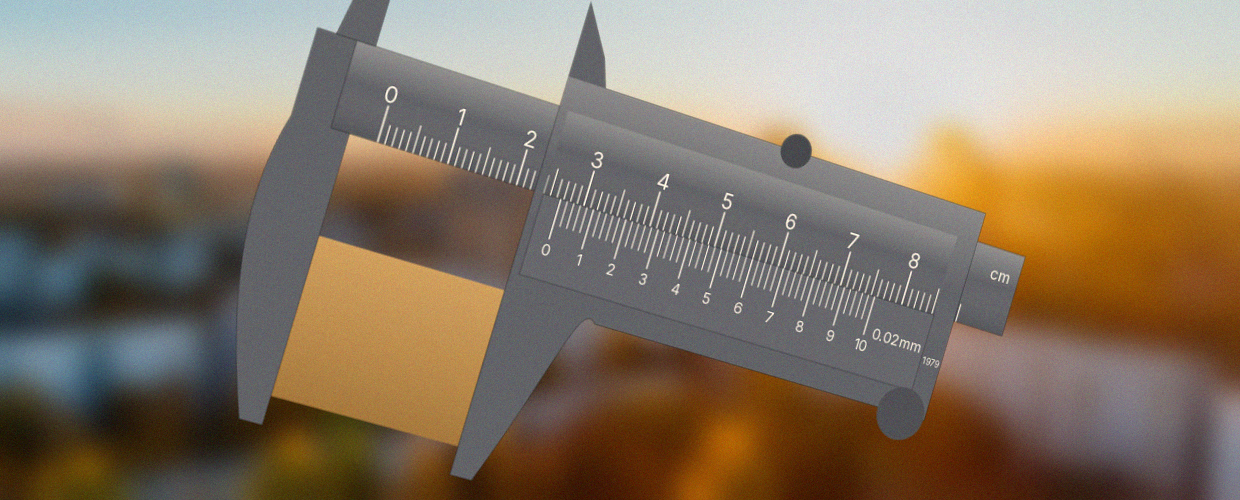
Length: {"value": 26.6, "unit": "mm"}
